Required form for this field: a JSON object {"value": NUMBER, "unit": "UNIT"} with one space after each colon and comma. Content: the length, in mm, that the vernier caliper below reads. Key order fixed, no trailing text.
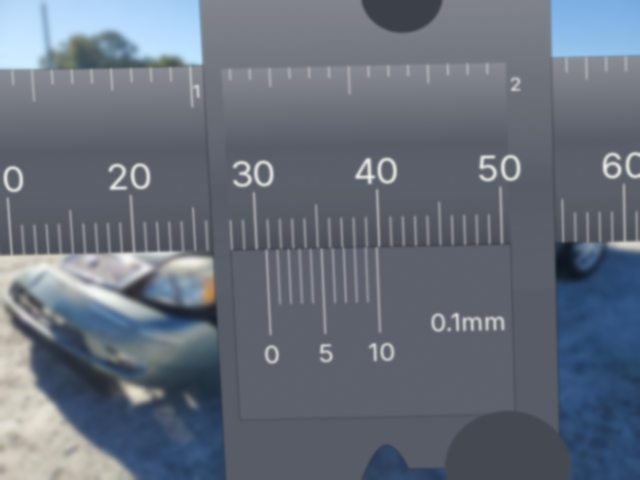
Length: {"value": 30.8, "unit": "mm"}
